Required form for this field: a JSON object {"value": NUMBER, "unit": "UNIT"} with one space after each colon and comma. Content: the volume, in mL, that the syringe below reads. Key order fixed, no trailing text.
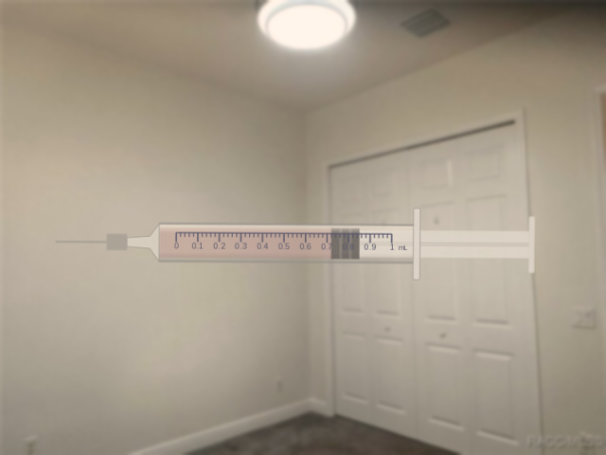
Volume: {"value": 0.72, "unit": "mL"}
